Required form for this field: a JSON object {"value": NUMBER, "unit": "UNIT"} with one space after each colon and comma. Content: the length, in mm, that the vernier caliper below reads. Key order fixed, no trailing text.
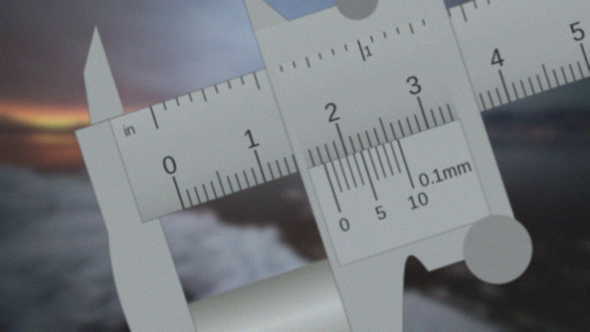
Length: {"value": 17.2, "unit": "mm"}
